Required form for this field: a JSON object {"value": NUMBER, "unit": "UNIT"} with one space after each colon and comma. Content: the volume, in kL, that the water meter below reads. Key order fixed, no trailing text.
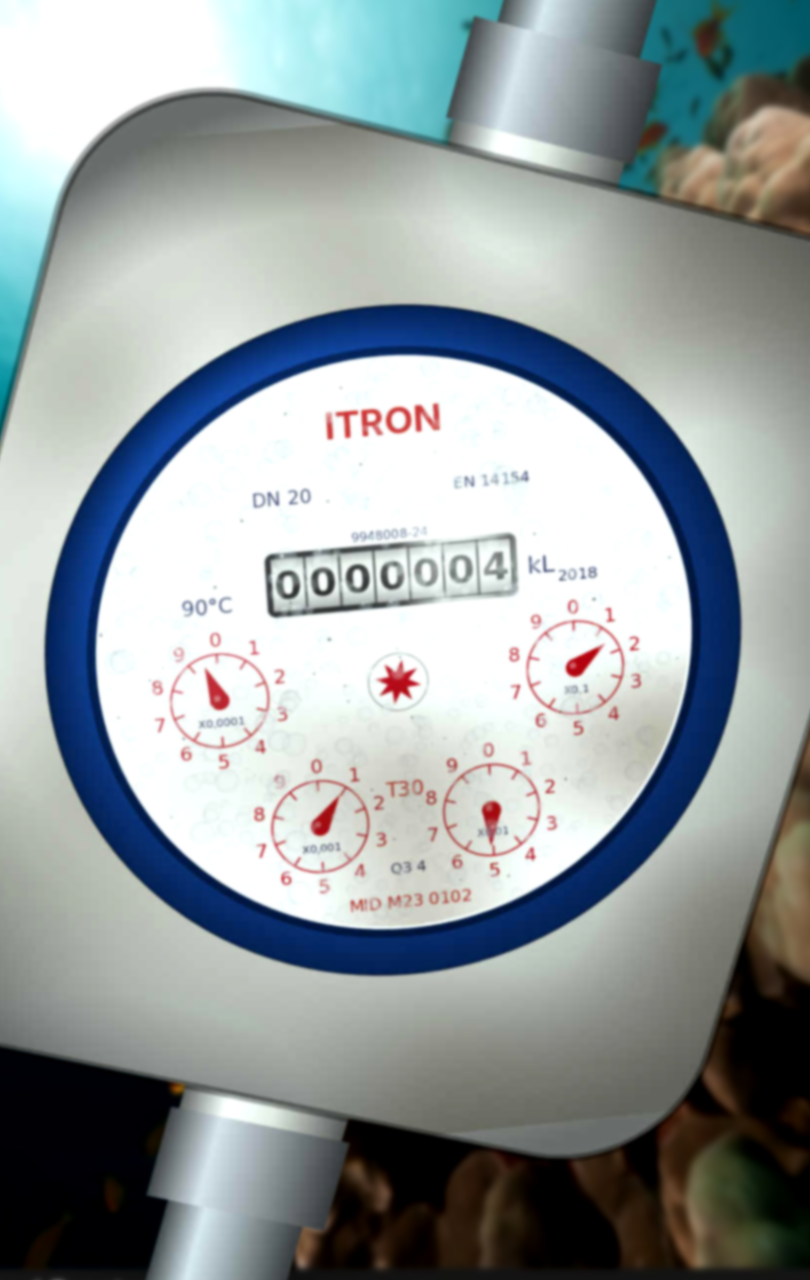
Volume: {"value": 4.1509, "unit": "kL"}
